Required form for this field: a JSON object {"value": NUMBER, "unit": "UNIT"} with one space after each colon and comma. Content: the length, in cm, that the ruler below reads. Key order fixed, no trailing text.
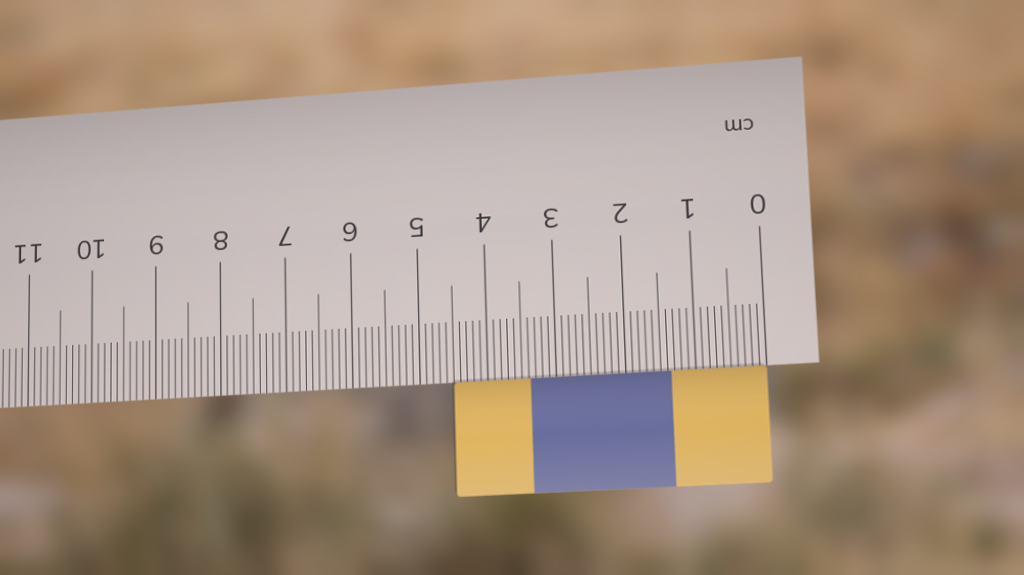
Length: {"value": 4.5, "unit": "cm"}
